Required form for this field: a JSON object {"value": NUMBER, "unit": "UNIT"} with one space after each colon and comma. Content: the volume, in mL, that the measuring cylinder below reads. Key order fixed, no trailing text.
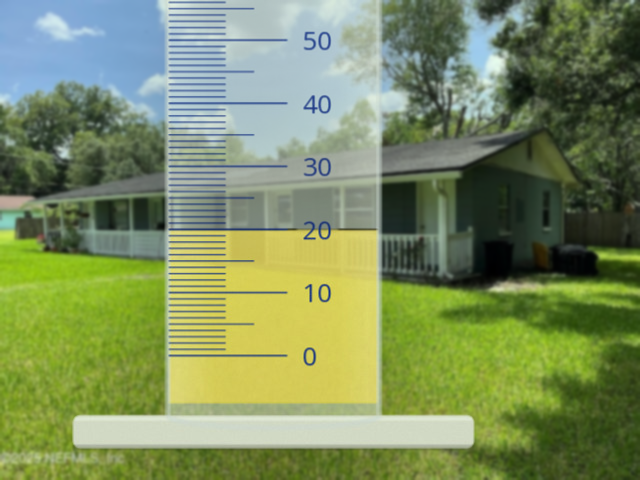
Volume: {"value": 20, "unit": "mL"}
